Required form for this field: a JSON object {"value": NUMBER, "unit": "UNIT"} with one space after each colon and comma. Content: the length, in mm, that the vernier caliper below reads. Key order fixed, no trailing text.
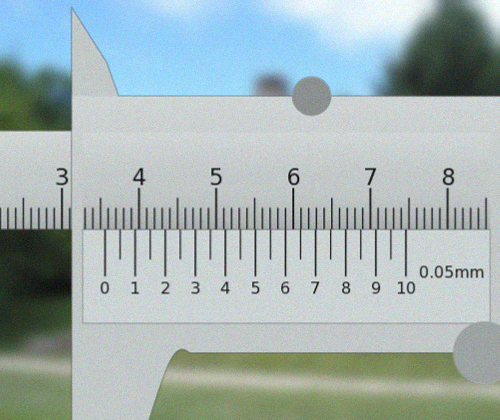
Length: {"value": 35.6, "unit": "mm"}
